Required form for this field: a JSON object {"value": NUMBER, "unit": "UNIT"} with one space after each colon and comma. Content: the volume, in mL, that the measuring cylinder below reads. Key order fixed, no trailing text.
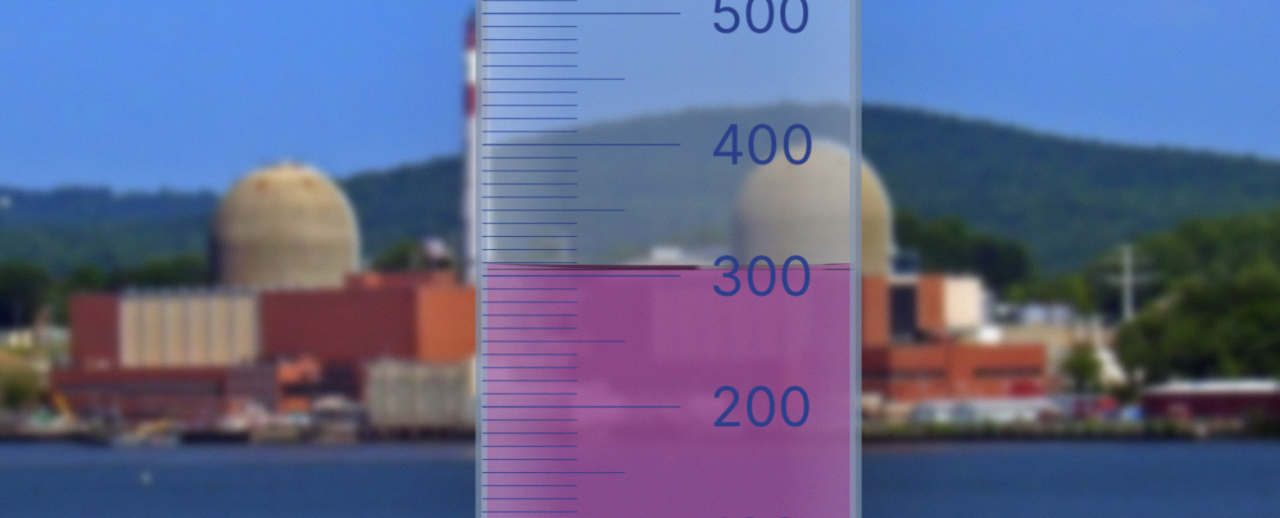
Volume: {"value": 305, "unit": "mL"}
